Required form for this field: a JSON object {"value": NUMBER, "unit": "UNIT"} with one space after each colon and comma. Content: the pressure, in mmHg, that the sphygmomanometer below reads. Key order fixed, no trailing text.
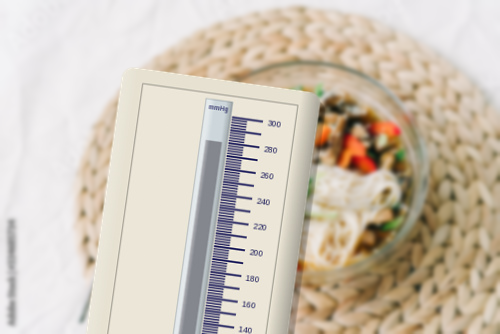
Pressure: {"value": 280, "unit": "mmHg"}
